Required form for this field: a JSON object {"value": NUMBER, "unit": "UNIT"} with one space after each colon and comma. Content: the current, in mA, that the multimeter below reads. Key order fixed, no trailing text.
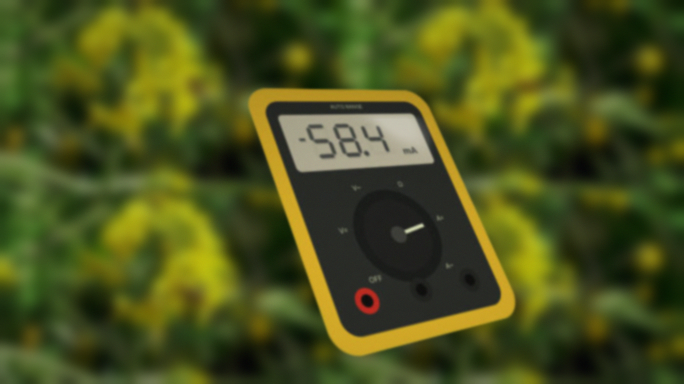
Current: {"value": -58.4, "unit": "mA"}
